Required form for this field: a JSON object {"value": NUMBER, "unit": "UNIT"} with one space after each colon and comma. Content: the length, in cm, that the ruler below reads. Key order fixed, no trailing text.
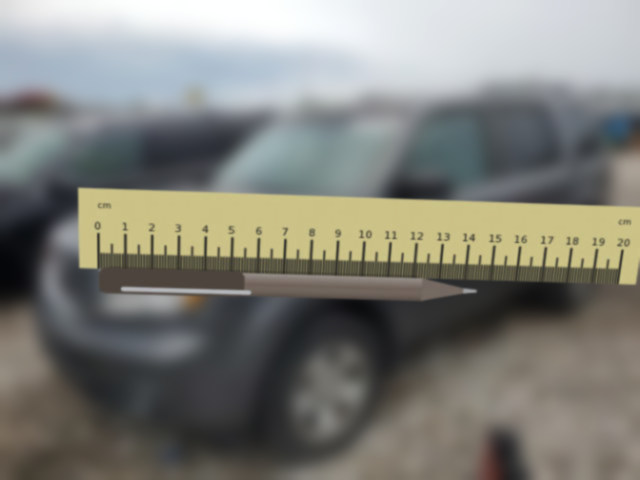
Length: {"value": 14.5, "unit": "cm"}
